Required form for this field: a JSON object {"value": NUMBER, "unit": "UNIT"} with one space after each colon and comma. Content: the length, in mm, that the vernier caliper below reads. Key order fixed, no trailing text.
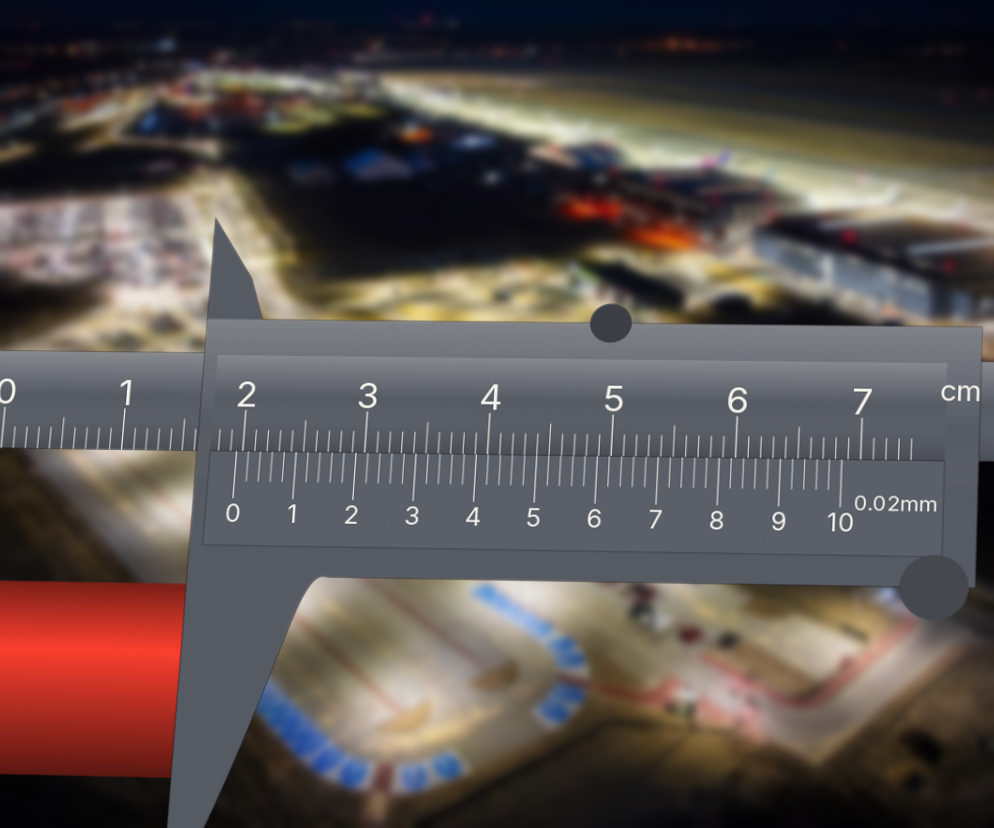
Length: {"value": 19.5, "unit": "mm"}
